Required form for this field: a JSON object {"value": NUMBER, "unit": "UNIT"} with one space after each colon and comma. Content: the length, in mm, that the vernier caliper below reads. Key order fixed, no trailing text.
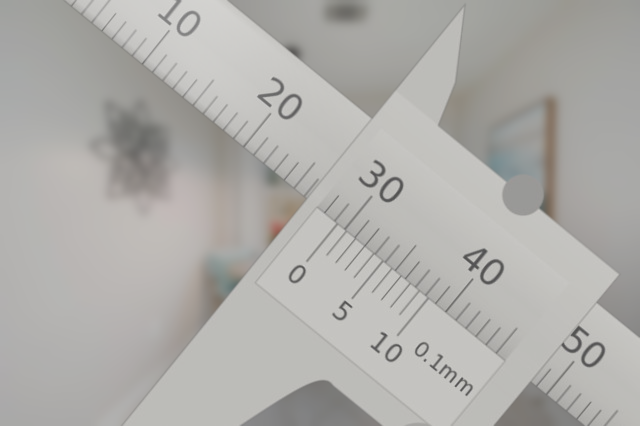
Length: {"value": 29.3, "unit": "mm"}
